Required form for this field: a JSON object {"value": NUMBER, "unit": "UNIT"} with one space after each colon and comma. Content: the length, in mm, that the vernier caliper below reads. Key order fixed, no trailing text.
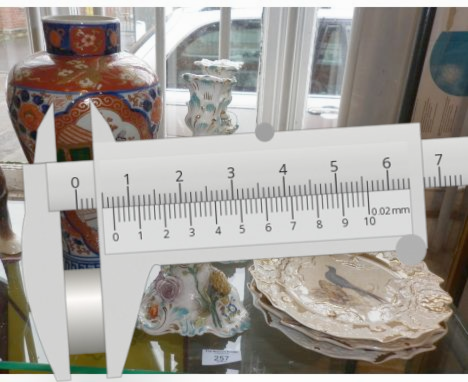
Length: {"value": 7.0, "unit": "mm"}
